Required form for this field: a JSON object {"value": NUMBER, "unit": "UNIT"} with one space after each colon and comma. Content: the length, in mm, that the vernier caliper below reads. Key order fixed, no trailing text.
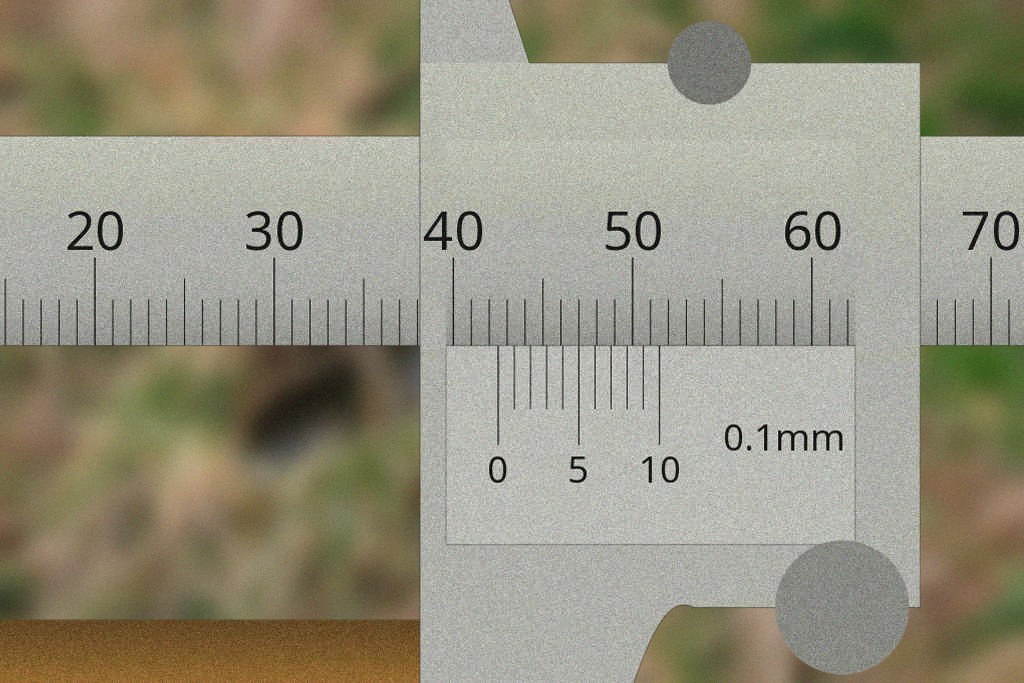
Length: {"value": 42.5, "unit": "mm"}
